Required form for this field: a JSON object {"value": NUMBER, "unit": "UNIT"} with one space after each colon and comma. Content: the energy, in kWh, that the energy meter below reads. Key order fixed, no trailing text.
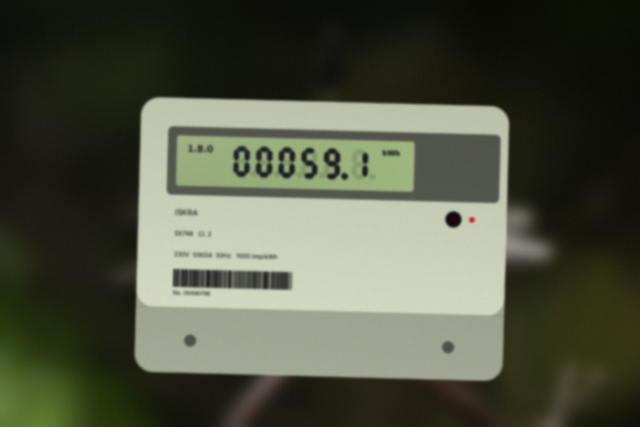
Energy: {"value": 59.1, "unit": "kWh"}
